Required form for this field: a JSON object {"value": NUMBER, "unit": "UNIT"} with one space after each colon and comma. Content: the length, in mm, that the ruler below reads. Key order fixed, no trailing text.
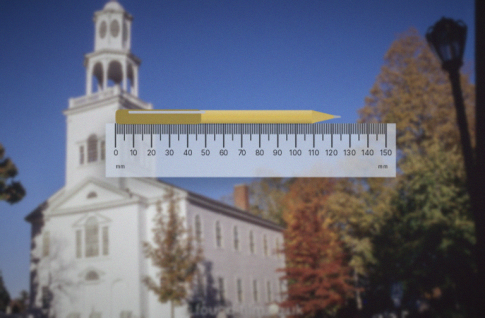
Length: {"value": 125, "unit": "mm"}
